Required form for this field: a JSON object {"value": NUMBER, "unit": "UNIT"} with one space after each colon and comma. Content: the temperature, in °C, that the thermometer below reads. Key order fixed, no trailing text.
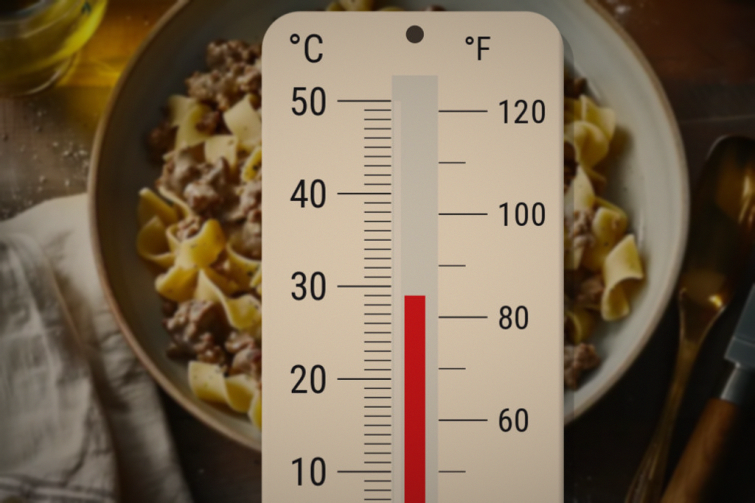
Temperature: {"value": 29, "unit": "°C"}
